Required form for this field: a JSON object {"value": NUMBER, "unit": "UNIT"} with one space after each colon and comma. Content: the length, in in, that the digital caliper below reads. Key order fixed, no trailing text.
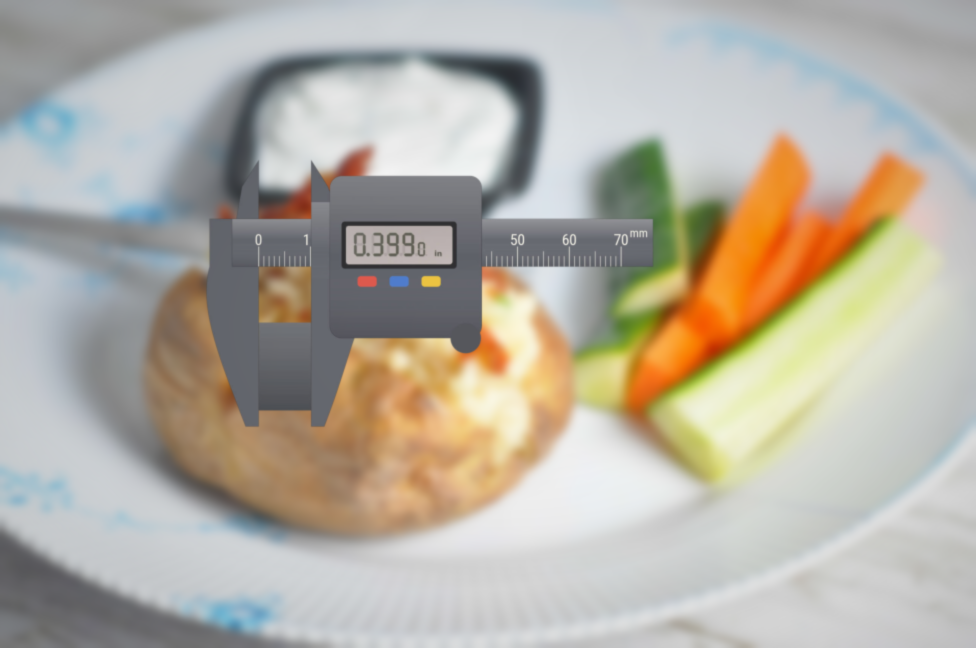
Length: {"value": 0.3990, "unit": "in"}
